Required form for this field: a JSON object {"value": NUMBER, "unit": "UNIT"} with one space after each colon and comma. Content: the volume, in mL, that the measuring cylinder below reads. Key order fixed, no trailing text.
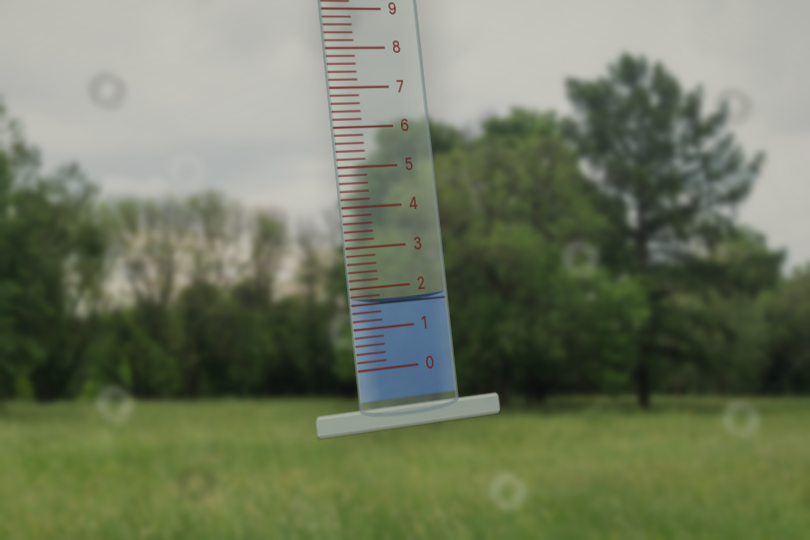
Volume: {"value": 1.6, "unit": "mL"}
